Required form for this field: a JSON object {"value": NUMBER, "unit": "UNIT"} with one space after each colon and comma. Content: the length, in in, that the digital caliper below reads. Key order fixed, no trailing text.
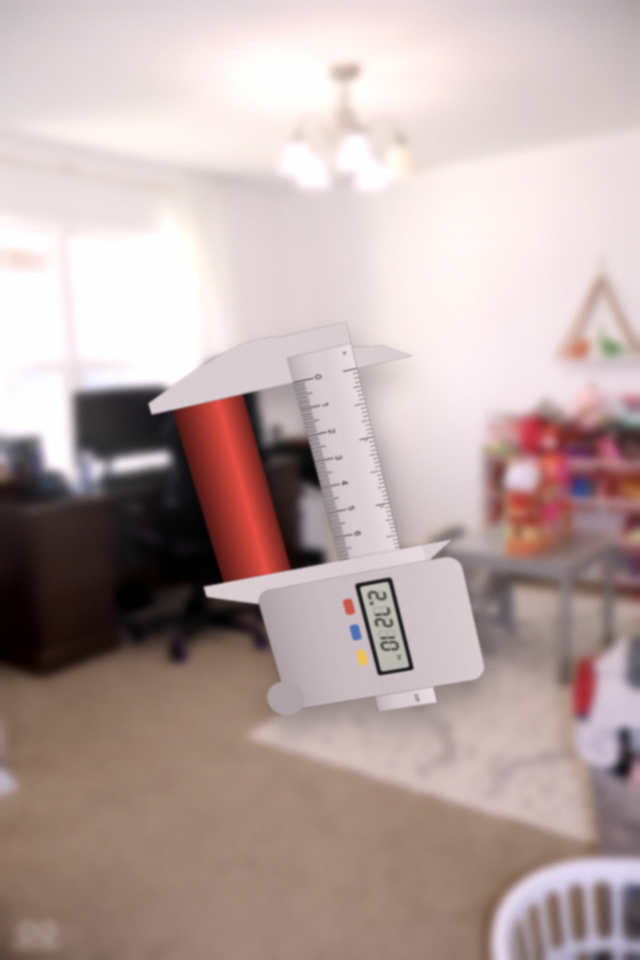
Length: {"value": 2.7210, "unit": "in"}
